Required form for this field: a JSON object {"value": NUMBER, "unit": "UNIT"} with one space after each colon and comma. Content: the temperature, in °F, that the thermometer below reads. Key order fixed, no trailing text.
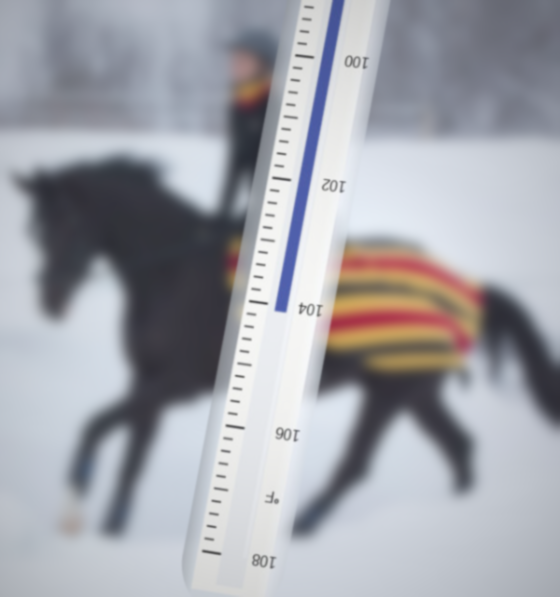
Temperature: {"value": 104.1, "unit": "°F"}
